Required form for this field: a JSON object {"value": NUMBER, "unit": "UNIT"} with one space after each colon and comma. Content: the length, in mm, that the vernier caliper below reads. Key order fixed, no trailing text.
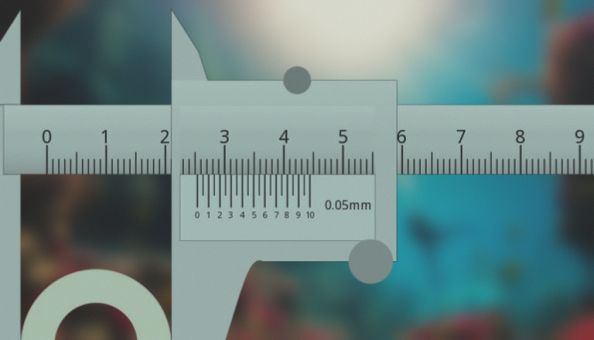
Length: {"value": 25.4, "unit": "mm"}
